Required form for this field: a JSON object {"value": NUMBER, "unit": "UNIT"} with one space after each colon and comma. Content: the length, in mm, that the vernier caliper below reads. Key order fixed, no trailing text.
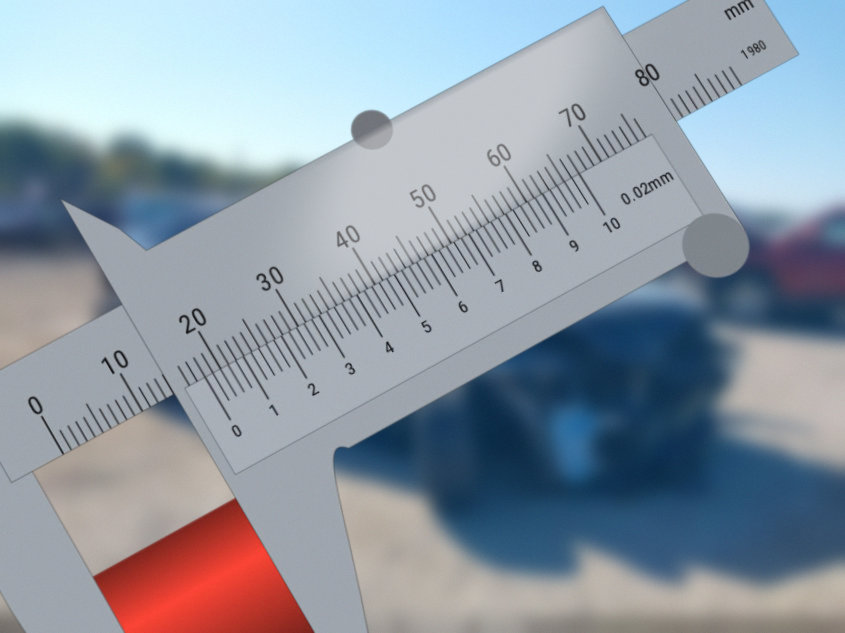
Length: {"value": 18.0, "unit": "mm"}
